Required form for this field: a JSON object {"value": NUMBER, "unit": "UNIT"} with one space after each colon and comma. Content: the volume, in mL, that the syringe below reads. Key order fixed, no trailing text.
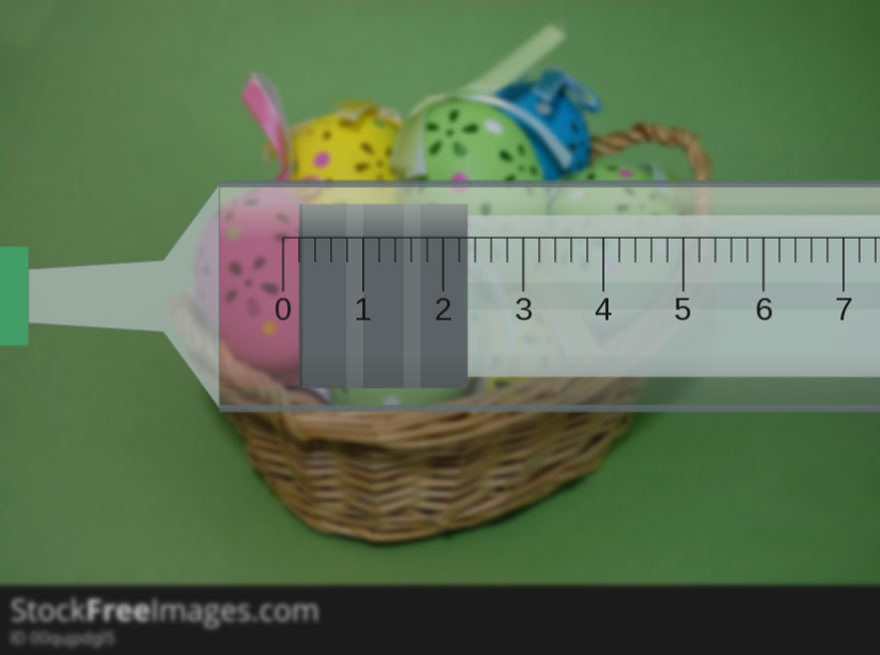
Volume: {"value": 0.2, "unit": "mL"}
